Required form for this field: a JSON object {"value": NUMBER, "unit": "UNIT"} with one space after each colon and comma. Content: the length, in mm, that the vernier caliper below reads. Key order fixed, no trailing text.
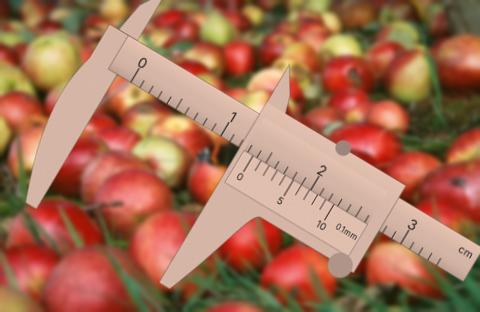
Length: {"value": 13.6, "unit": "mm"}
